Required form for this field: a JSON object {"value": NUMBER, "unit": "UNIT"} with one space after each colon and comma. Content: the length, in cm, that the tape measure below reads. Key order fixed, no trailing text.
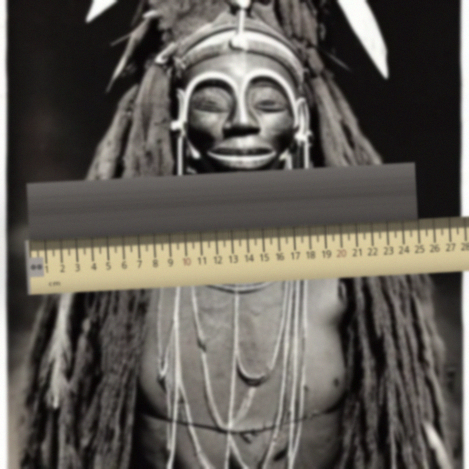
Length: {"value": 25, "unit": "cm"}
